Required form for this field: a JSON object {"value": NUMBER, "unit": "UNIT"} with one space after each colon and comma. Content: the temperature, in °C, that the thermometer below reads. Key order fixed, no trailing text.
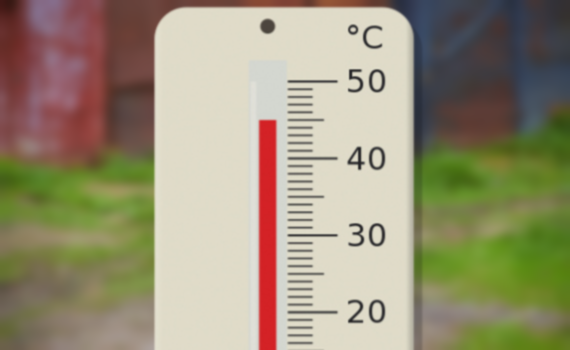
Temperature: {"value": 45, "unit": "°C"}
